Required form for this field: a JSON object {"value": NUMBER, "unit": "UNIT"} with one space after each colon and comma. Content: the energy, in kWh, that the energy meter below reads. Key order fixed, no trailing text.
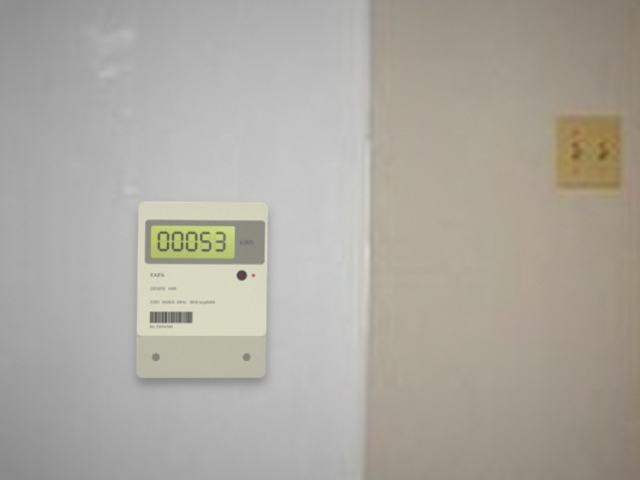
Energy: {"value": 53, "unit": "kWh"}
